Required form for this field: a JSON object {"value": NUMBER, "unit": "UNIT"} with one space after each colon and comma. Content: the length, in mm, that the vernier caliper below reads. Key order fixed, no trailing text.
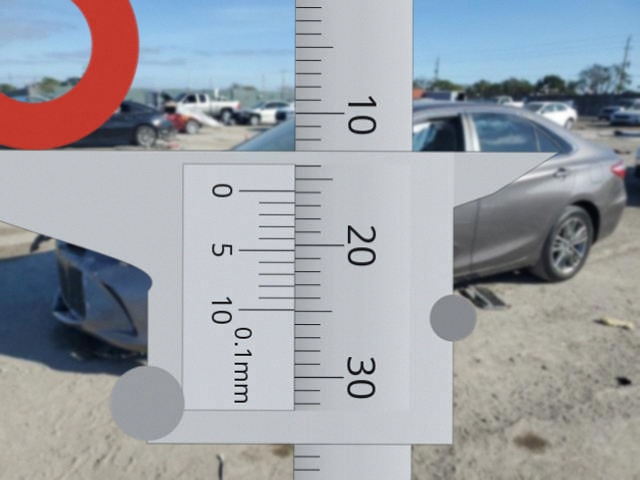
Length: {"value": 15.9, "unit": "mm"}
